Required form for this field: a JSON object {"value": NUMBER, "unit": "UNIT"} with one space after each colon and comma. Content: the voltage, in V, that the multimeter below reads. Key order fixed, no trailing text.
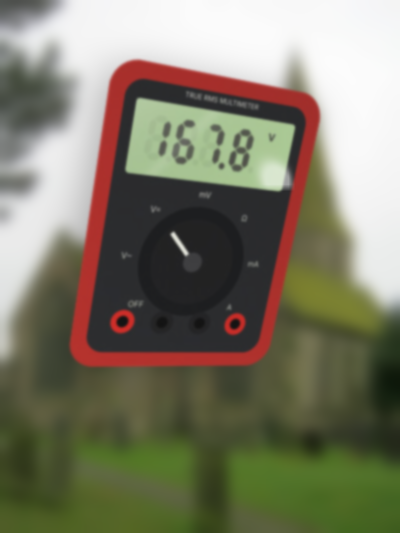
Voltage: {"value": 167.8, "unit": "V"}
